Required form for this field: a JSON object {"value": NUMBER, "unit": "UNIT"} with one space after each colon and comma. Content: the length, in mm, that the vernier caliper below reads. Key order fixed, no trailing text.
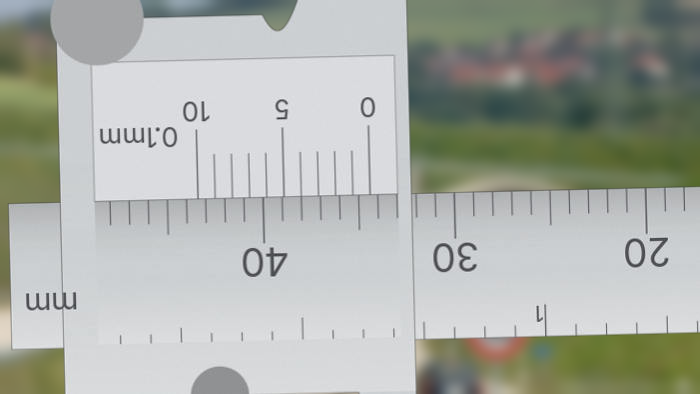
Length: {"value": 34.4, "unit": "mm"}
